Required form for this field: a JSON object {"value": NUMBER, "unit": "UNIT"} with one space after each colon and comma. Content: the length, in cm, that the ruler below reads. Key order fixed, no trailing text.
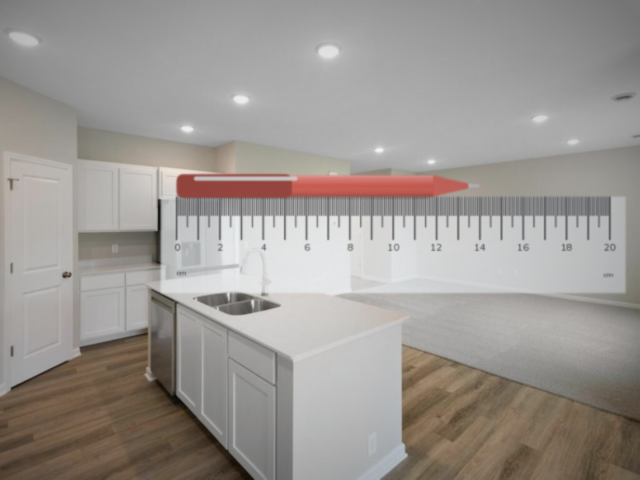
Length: {"value": 14, "unit": "cm"}
